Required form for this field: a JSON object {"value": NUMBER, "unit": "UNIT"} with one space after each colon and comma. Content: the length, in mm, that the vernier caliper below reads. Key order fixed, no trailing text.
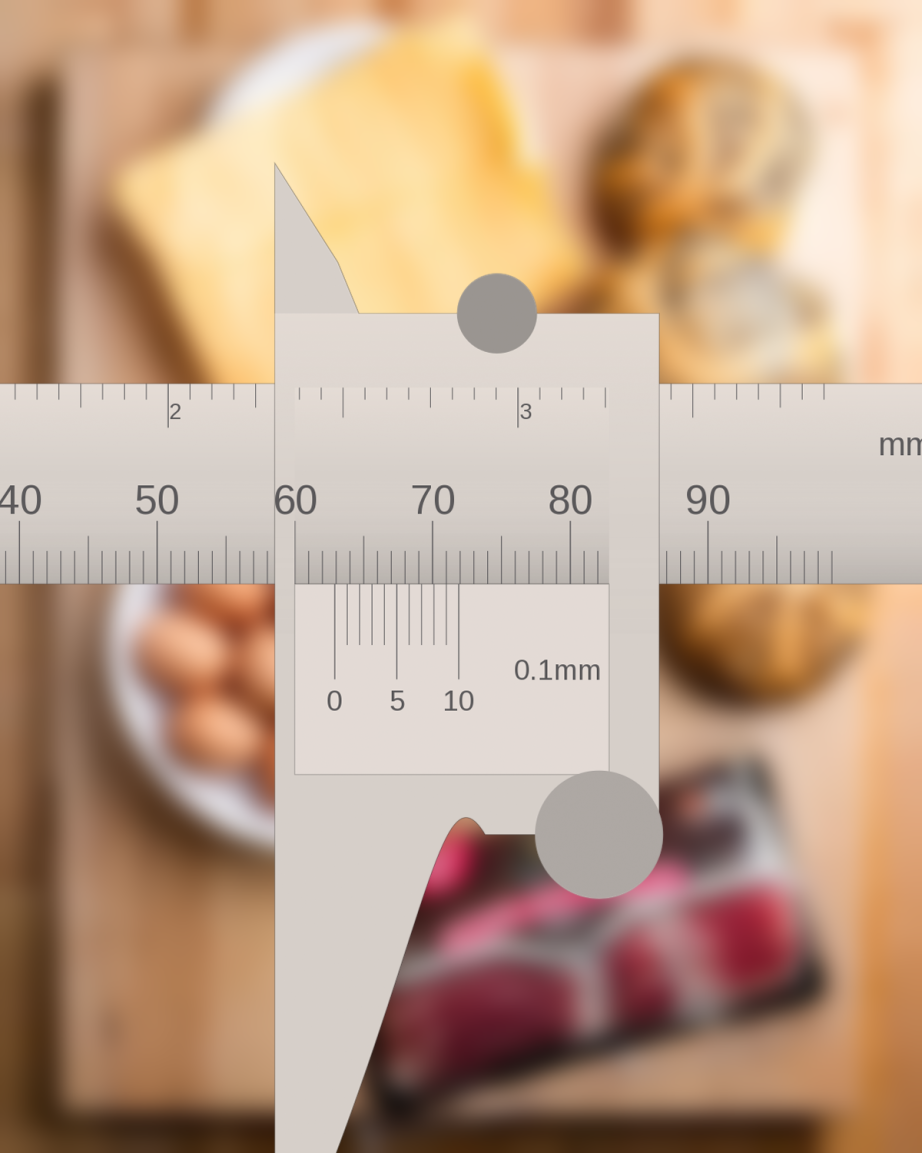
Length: {"value": 62.9, "unit": "mm"}
